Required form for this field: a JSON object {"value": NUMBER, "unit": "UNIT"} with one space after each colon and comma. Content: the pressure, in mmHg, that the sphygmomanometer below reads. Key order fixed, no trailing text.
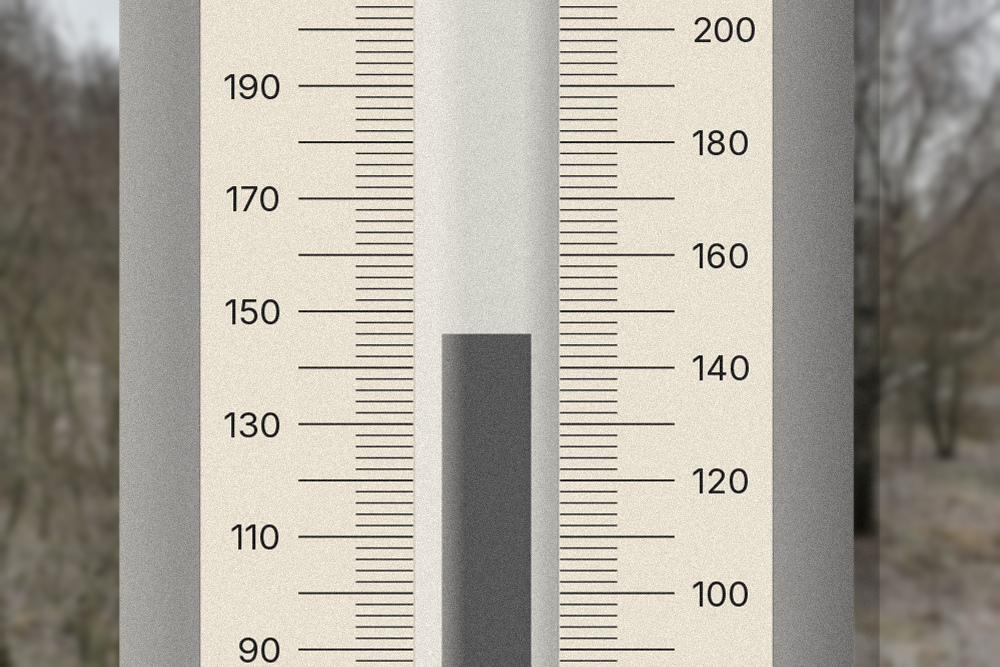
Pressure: {"value": 146, "unit": "mmHg"}
